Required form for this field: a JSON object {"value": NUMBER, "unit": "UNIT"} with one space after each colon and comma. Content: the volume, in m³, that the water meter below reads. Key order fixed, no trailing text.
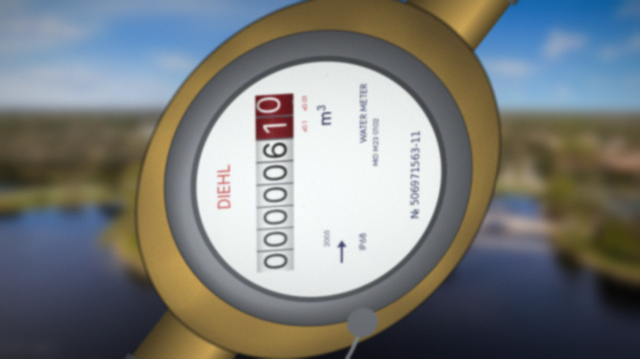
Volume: {"value": 6.10, "unit": "m³"}
